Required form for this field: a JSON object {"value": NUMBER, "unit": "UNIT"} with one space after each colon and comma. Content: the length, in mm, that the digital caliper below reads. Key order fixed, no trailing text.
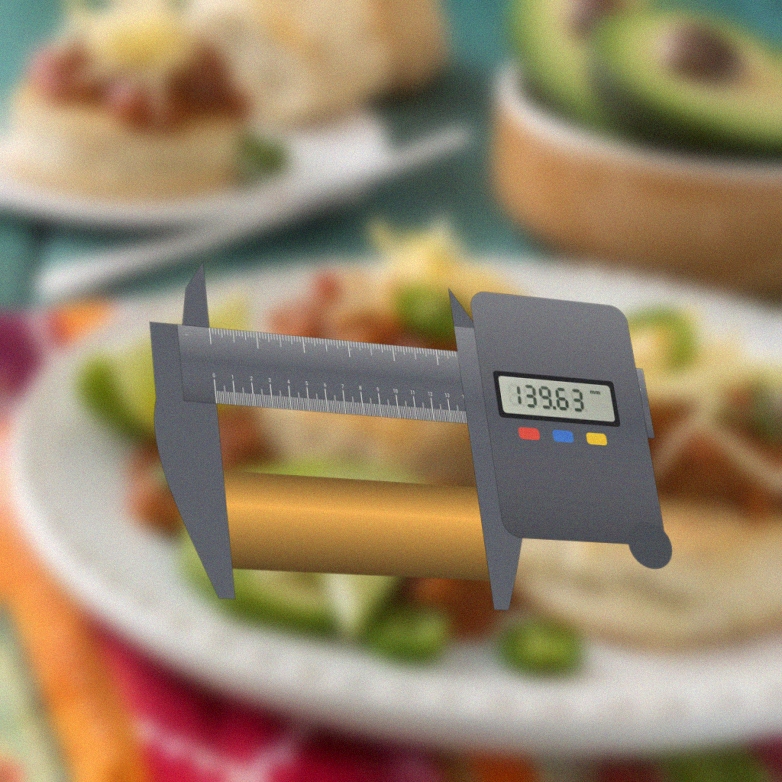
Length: {"value": 139.63, "unit": "mm"}
